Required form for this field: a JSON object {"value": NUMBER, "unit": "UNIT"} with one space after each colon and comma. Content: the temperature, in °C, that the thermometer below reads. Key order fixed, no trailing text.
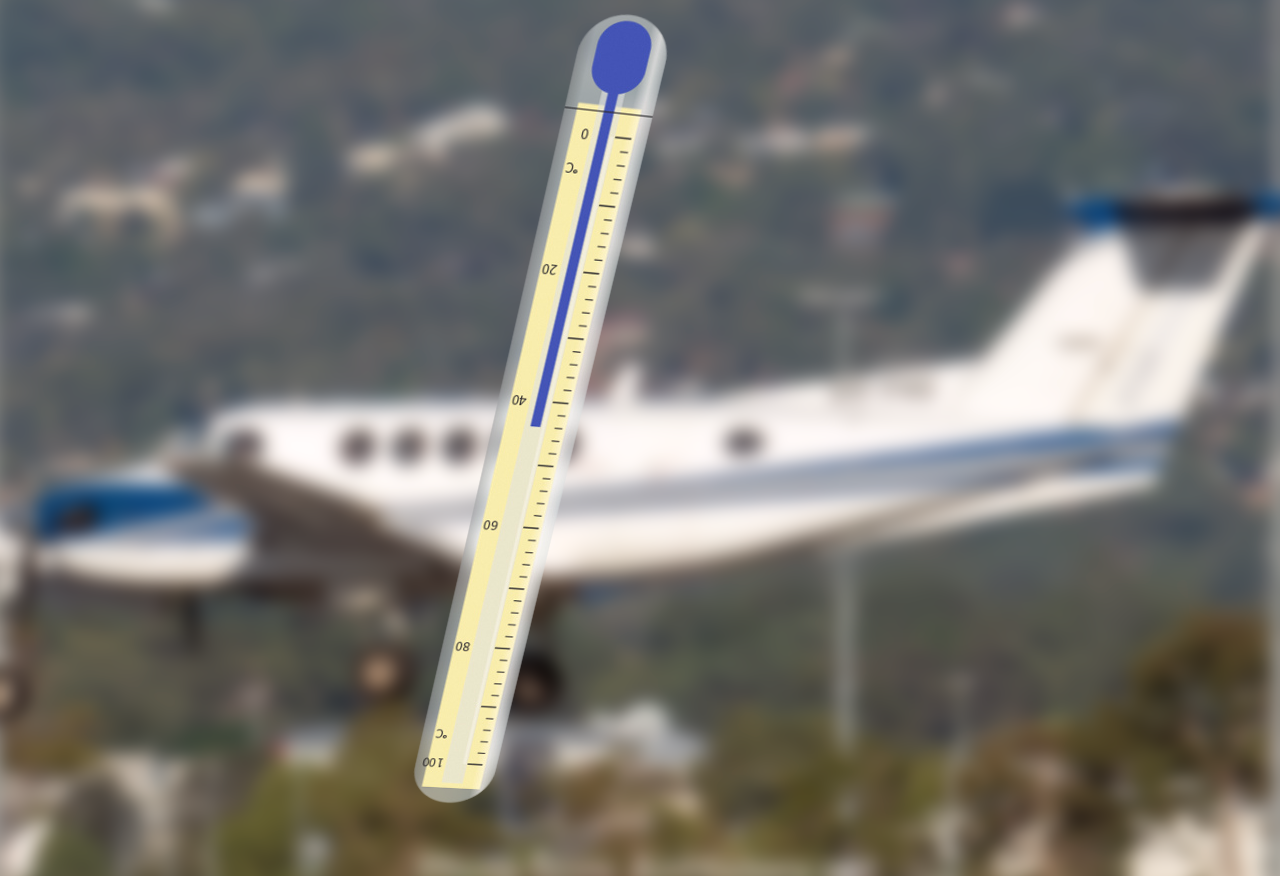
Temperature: {"value": 44, "unit": "°C"}
